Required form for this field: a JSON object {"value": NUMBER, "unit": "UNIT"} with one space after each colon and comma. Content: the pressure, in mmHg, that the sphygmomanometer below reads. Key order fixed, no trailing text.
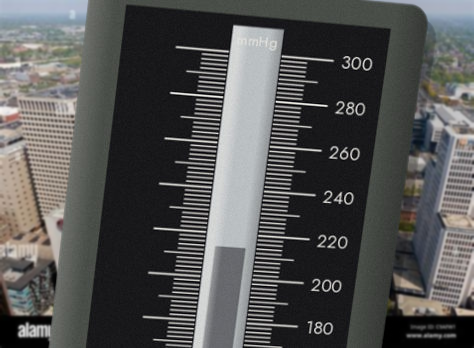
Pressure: {"value": 214, "unit": "mmHg"}
